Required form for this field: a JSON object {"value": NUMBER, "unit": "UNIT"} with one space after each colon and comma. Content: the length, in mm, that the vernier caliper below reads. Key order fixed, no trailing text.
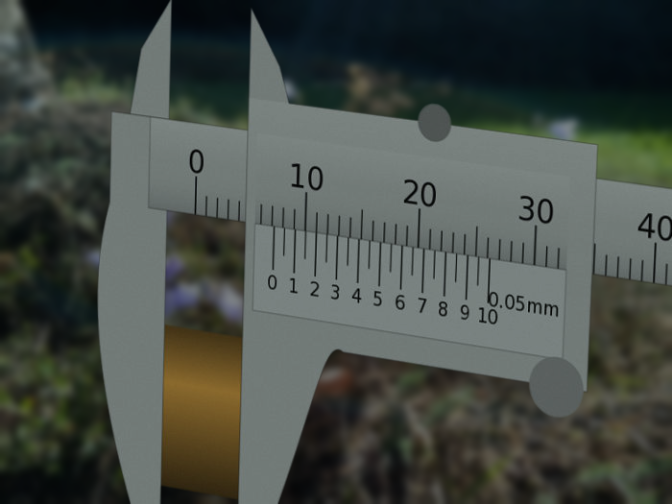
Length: {"value": 7.2, "unit": "mm"}
